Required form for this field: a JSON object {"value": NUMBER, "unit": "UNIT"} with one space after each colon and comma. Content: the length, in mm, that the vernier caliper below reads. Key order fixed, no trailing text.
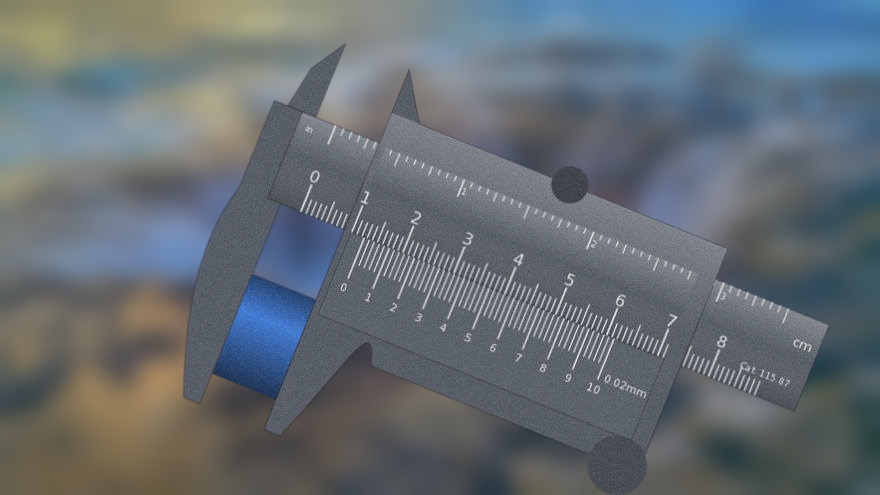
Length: {"value": 12.5, "unit": "mm"}
